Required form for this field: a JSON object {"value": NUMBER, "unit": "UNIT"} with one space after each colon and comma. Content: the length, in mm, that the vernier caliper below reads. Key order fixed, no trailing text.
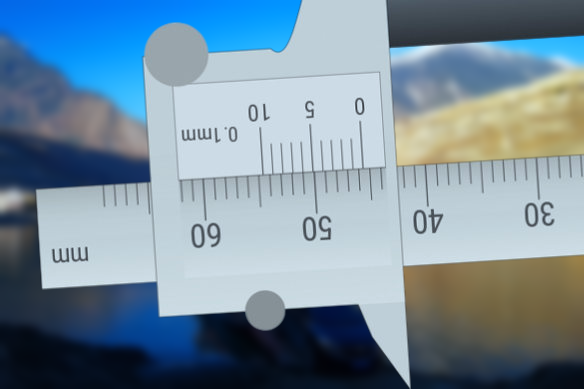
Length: {"value": 45.6, "unit": "mm"}
